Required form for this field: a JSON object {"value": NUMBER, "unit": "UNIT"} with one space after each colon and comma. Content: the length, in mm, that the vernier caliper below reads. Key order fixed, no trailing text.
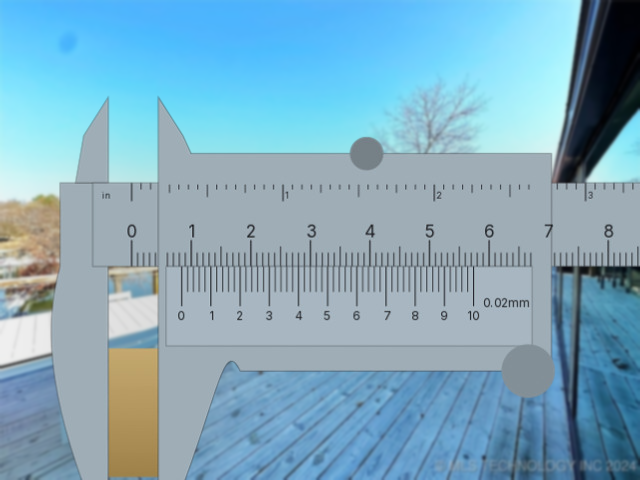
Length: {"value": 8.4, "unit": "mm"}
